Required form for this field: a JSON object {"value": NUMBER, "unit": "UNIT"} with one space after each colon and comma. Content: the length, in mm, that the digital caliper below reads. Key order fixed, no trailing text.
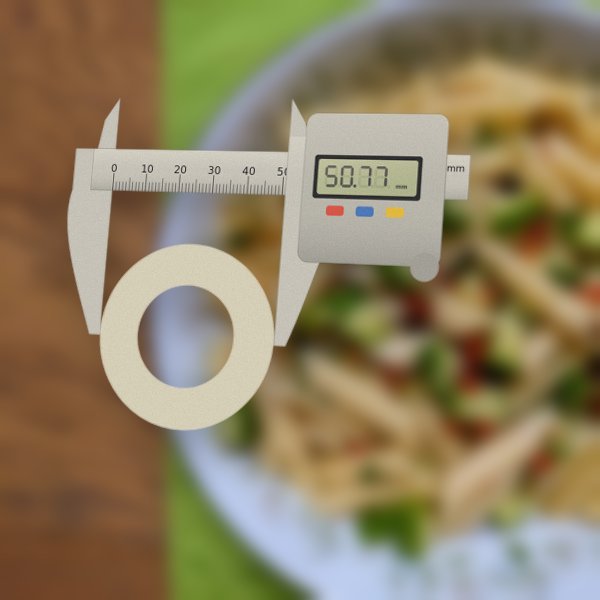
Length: {"value": 50.77, "unit": "mm"}
